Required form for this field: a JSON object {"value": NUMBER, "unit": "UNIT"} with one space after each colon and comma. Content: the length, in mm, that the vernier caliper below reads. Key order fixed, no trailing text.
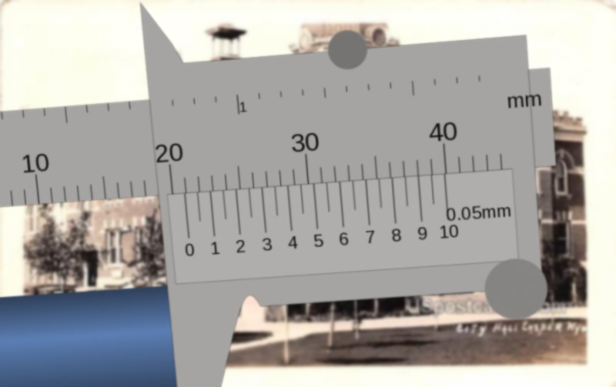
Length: {"value": 20.9, "unit": "mm"}
